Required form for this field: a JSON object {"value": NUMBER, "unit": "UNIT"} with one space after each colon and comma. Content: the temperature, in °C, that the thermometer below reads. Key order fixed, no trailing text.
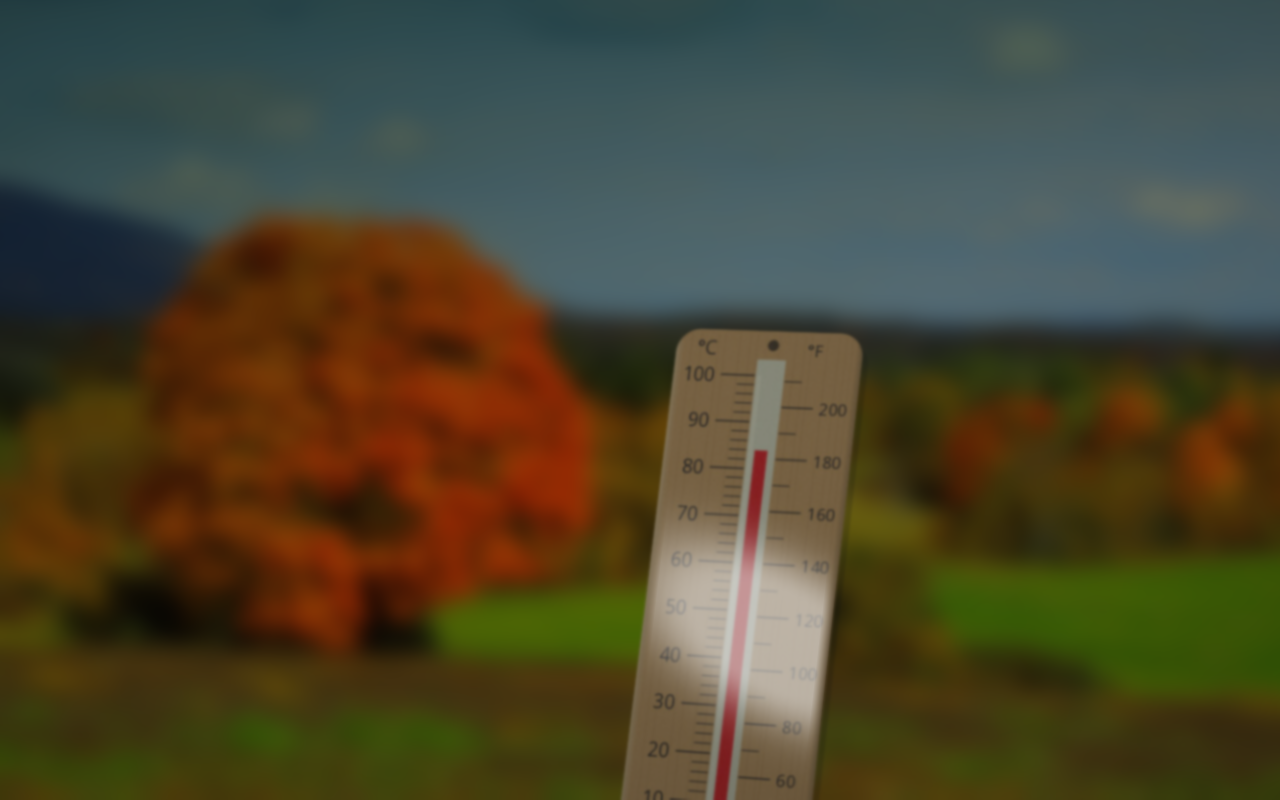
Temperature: {"value": 84, "unit": "°C"}
